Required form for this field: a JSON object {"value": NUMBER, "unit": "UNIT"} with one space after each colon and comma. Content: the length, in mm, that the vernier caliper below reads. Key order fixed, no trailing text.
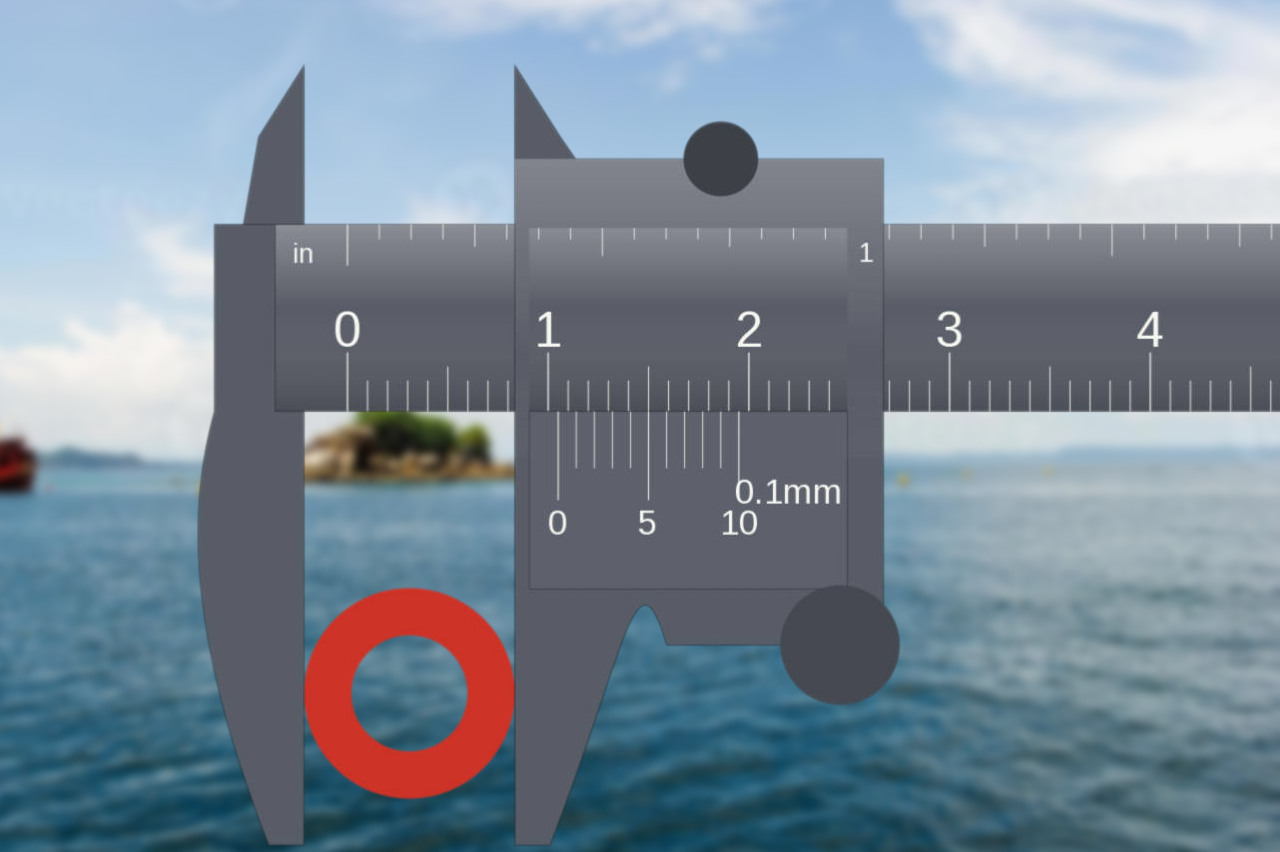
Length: {"value": 10.5, "unit": "mm"}
